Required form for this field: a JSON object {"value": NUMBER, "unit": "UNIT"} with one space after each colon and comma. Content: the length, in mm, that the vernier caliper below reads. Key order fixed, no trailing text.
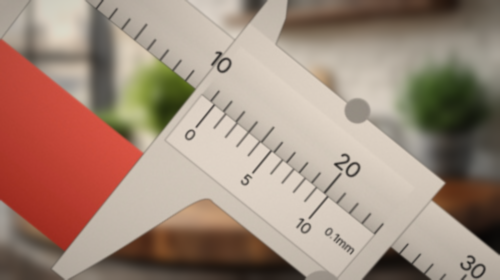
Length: {"value": 11.3, "unit": "mm"}
